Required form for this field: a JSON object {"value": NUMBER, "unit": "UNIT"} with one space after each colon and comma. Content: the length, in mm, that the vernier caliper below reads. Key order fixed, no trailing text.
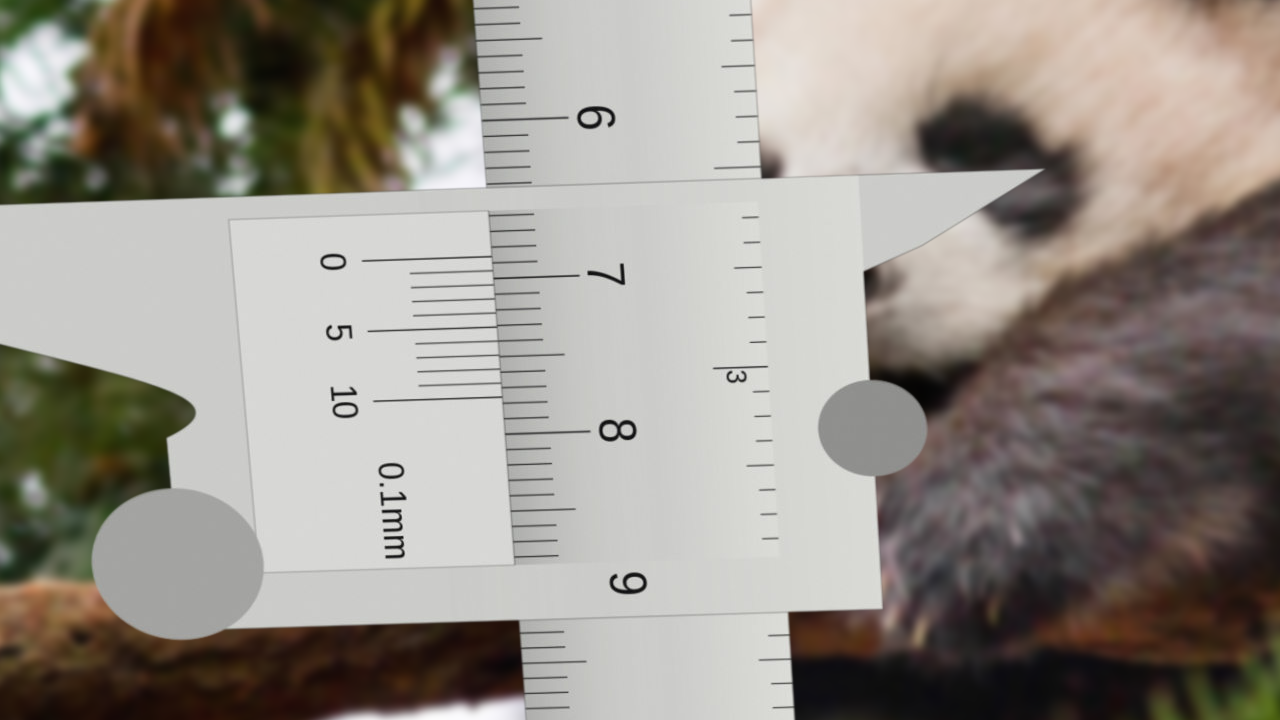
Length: {"value": 68.6, "unit": "mm"}
